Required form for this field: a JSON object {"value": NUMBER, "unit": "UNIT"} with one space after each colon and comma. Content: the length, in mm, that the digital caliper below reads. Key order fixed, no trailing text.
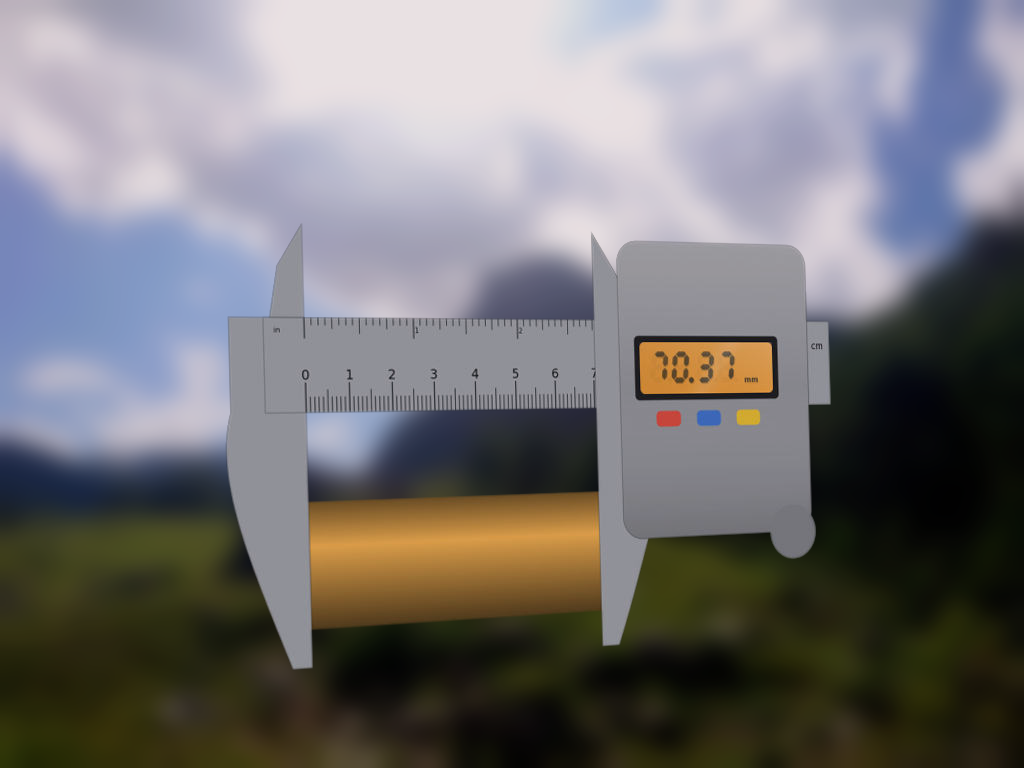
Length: {"value": 70.37, "unit": "mm"}
